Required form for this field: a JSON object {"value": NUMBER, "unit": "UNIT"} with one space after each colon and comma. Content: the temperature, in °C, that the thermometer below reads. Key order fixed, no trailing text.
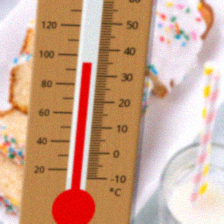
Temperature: {"value": 35, "unit": "°C"}
